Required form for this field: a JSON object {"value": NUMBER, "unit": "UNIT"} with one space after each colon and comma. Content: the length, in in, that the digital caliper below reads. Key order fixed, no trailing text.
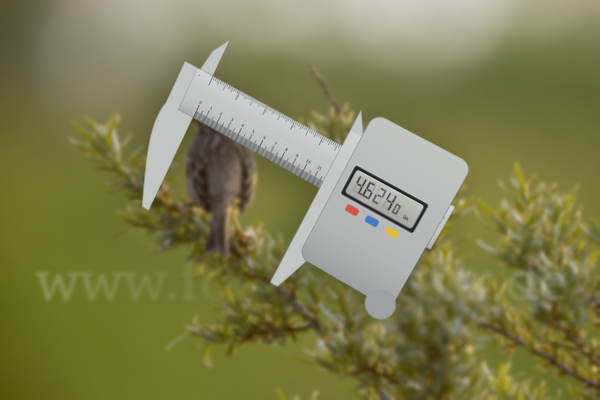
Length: {"value": 4.6240, "unit": "in"}
